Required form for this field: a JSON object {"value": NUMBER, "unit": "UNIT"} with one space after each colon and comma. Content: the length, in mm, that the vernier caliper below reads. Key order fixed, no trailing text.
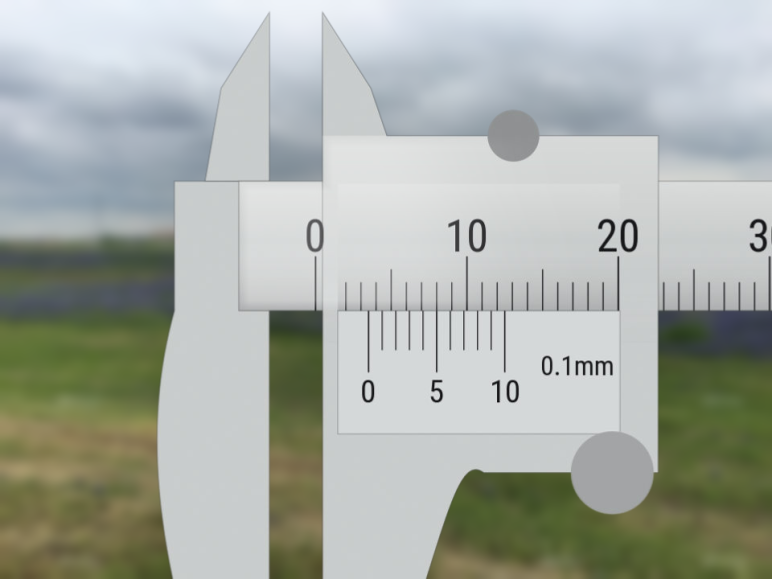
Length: {"value": 3.5, "unit": "mm"}
